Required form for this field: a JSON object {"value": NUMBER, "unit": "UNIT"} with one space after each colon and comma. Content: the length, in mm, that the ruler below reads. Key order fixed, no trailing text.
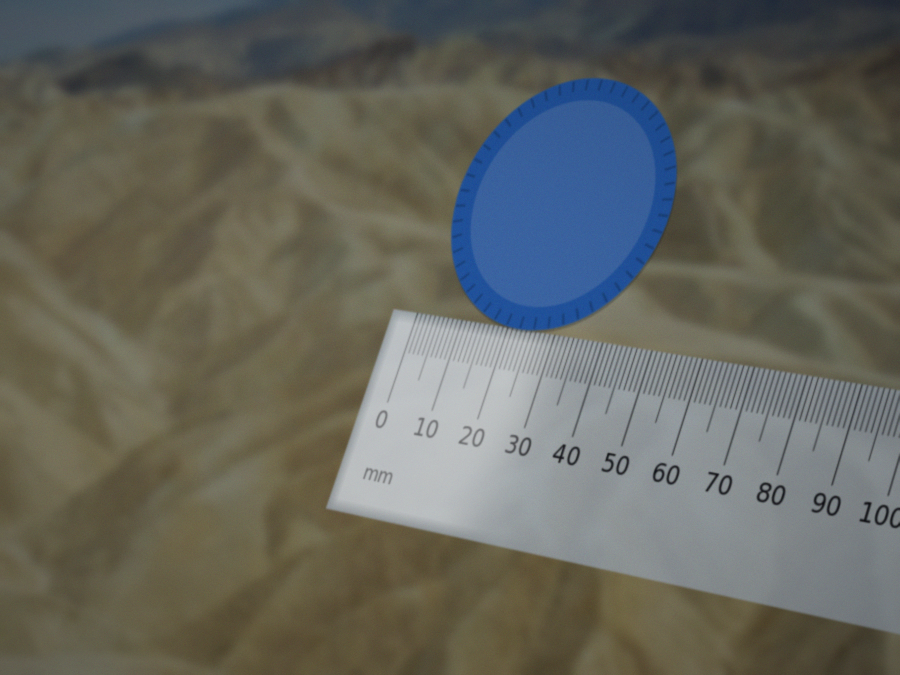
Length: {"value": 45, "unit": "mm"}
